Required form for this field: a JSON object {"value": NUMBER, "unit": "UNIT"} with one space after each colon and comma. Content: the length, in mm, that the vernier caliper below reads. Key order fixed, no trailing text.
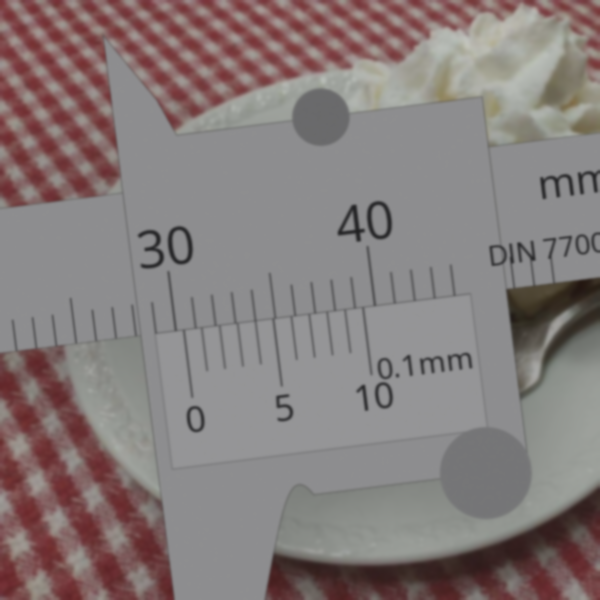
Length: {"value": 30.4, "unit": "mm"}
